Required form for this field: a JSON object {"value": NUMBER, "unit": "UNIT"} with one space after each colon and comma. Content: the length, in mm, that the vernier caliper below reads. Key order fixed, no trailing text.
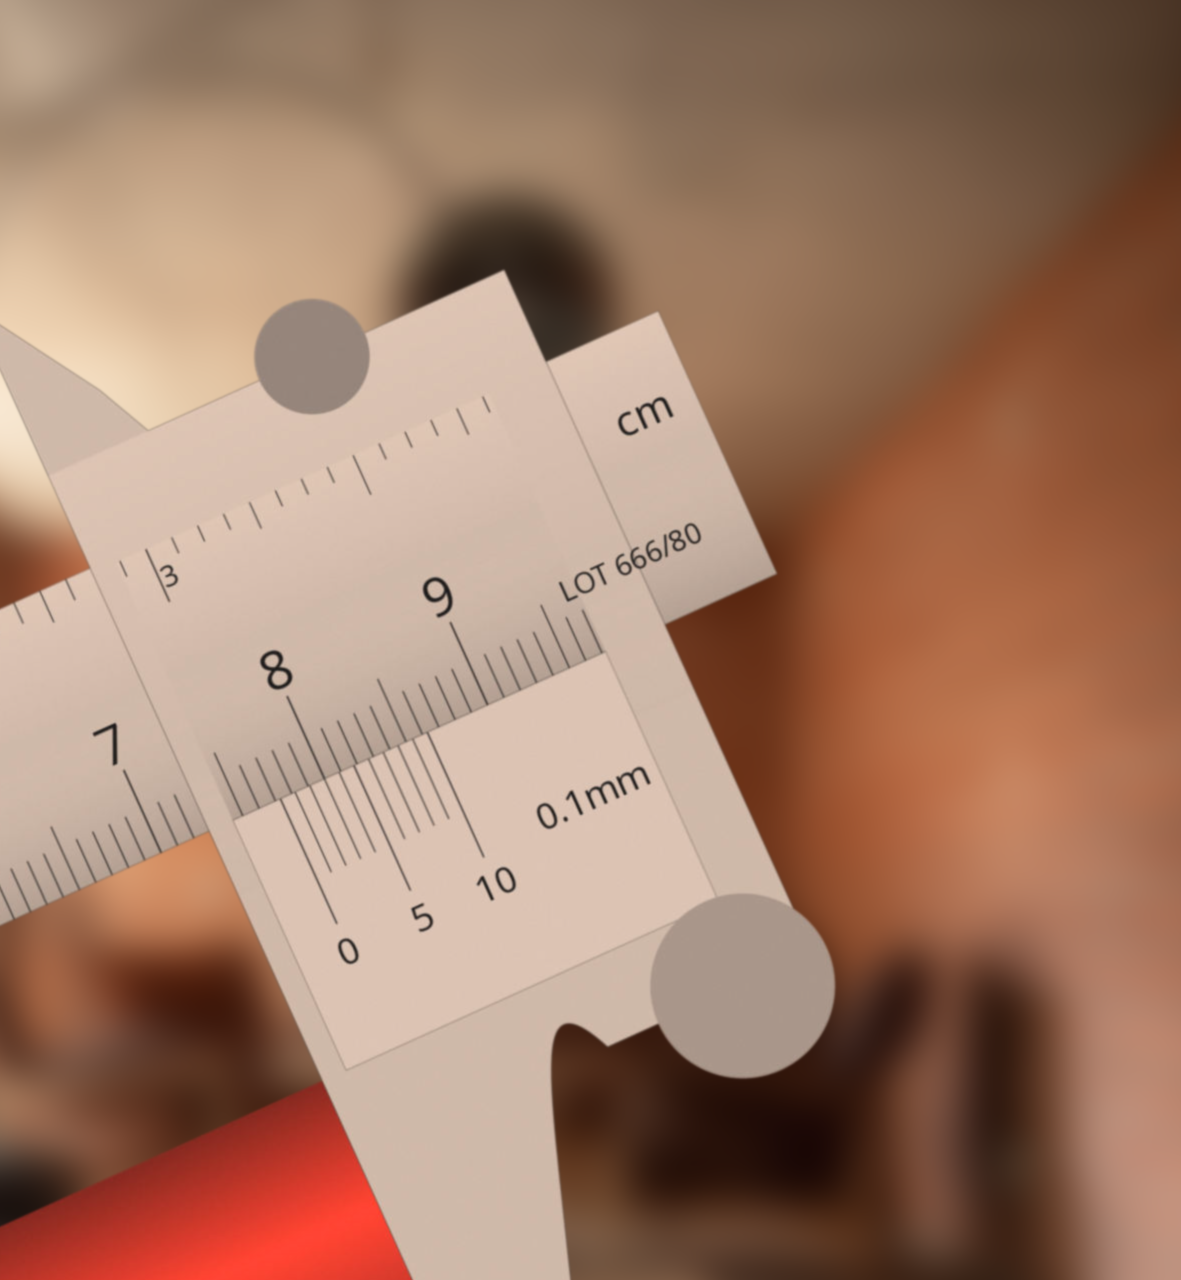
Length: {"value": 77.3, "unit": "mm"}
